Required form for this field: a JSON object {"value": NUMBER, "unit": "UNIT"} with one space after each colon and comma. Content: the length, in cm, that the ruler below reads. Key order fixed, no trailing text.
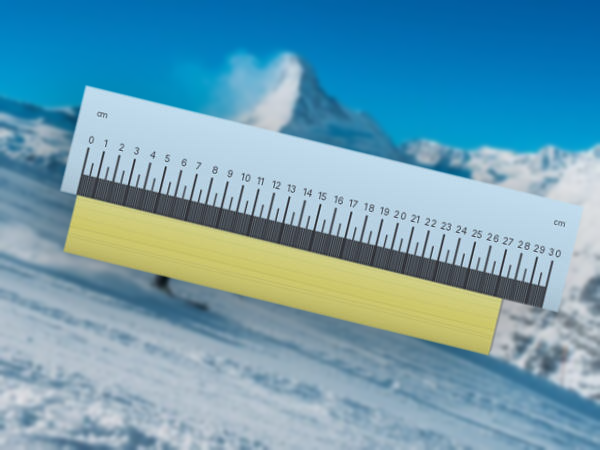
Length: {"value": 27.5, "unit": "cm"}
